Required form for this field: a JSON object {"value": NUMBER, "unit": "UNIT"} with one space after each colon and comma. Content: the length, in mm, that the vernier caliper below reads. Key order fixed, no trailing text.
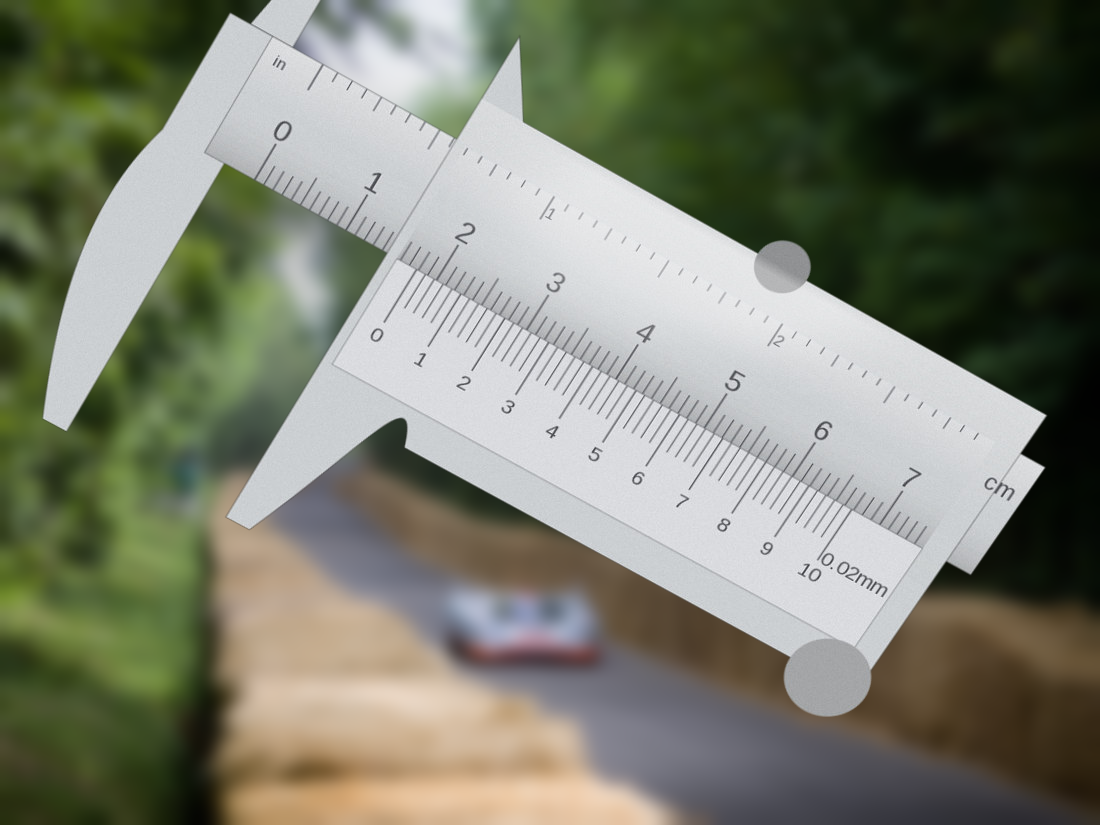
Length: {"value": 17.8, "unit": "mm"}
